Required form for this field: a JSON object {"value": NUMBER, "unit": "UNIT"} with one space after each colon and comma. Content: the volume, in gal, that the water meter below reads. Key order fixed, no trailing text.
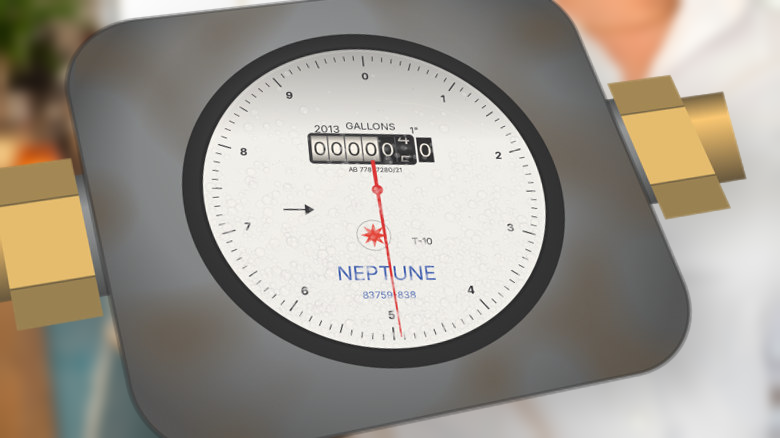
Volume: {"value": 44.9, "unit": "gal"}
